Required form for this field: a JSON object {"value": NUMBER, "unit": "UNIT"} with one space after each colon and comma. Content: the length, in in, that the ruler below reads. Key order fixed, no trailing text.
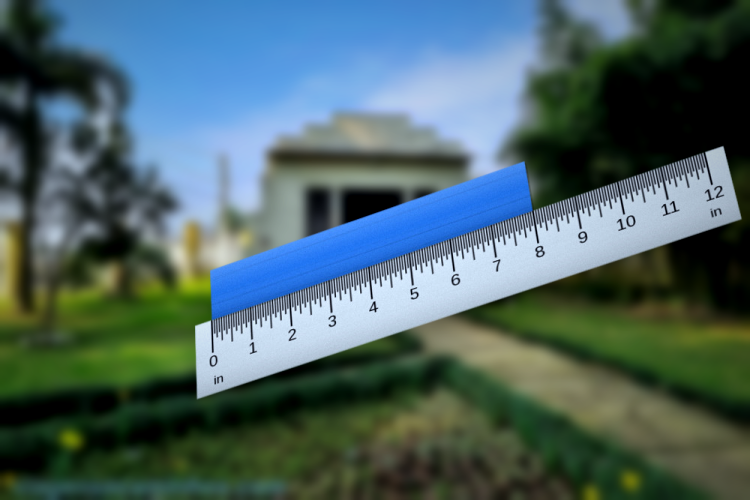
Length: {"value": 8, "unit": "in"}
